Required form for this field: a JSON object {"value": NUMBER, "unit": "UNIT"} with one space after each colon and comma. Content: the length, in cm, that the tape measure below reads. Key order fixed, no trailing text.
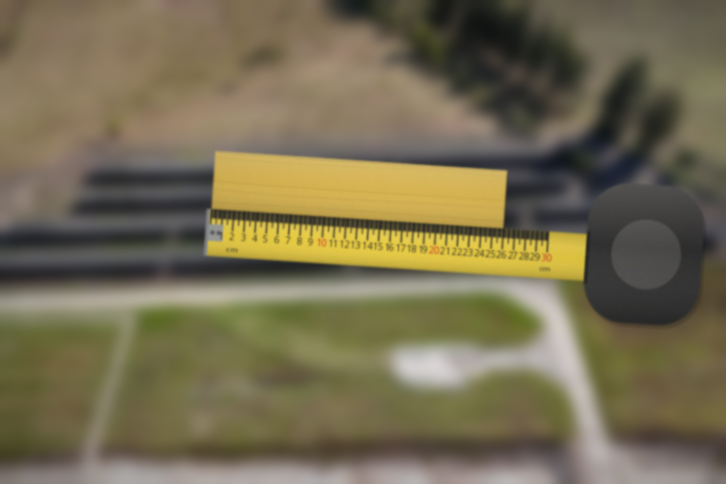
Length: {"value": 26, "unit": "cm"}
